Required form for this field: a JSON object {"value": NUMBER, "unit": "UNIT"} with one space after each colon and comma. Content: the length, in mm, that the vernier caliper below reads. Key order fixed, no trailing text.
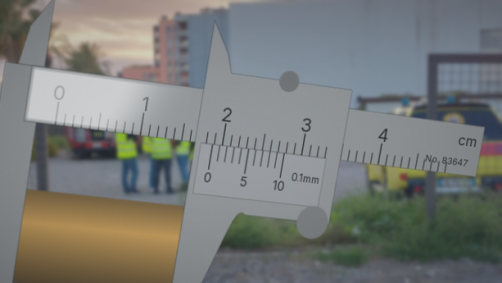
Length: {"value": 18.8, "unit": "mm"}
